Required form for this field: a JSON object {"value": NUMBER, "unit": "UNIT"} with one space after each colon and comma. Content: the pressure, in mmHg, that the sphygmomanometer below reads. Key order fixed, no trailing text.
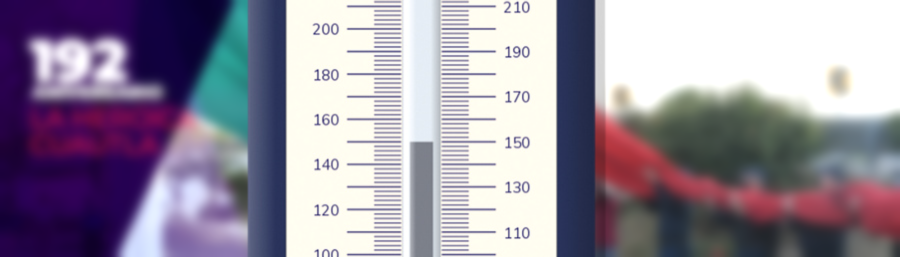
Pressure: {"value": 150, "unit": "mmHg"}
